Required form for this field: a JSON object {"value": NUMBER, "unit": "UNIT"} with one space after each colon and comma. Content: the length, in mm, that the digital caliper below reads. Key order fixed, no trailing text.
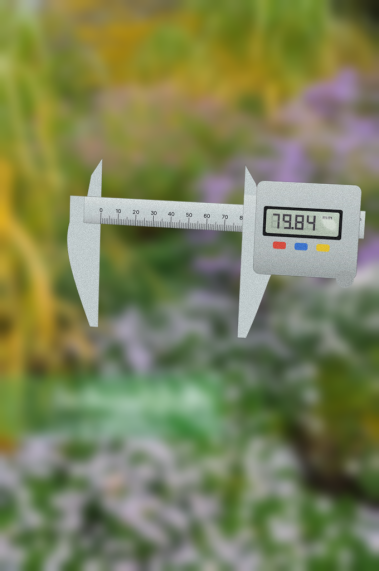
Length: {"value": 79.84, "unit": "mm"}
